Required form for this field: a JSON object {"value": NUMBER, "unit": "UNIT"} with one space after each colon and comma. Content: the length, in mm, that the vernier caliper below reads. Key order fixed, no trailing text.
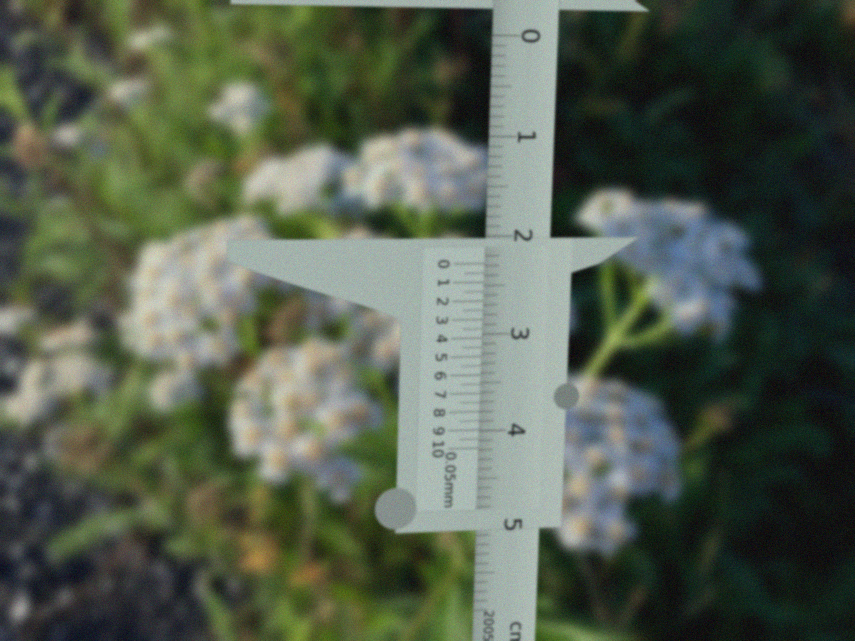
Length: {"value": 22.8, "unit": "mm"}
